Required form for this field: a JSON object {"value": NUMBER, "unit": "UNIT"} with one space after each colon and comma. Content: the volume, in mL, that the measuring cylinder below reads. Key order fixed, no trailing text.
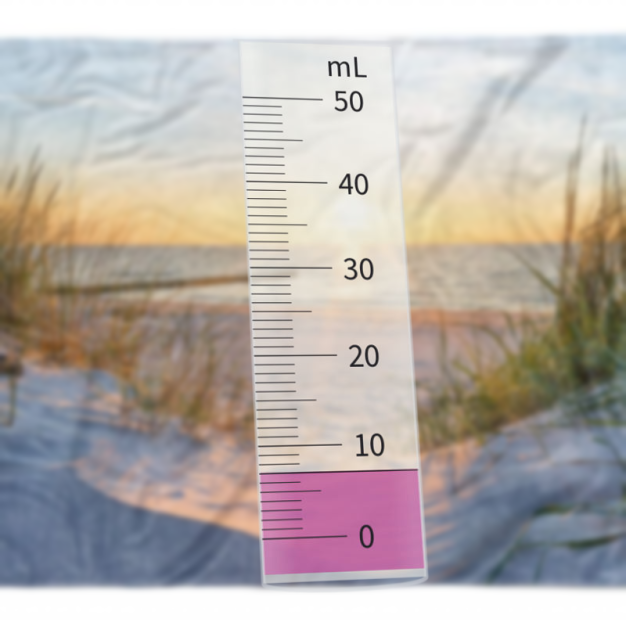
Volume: {"value": 7, "unit": "mL"}
